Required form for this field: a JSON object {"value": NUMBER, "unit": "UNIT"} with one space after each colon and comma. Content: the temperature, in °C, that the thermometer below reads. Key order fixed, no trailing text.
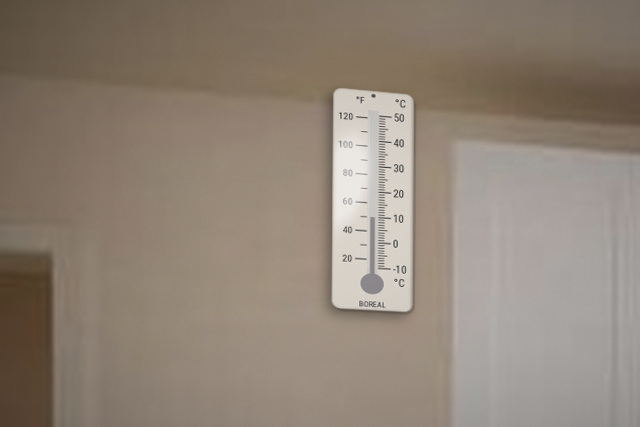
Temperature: {"value": 10, "unit": "°C"}
